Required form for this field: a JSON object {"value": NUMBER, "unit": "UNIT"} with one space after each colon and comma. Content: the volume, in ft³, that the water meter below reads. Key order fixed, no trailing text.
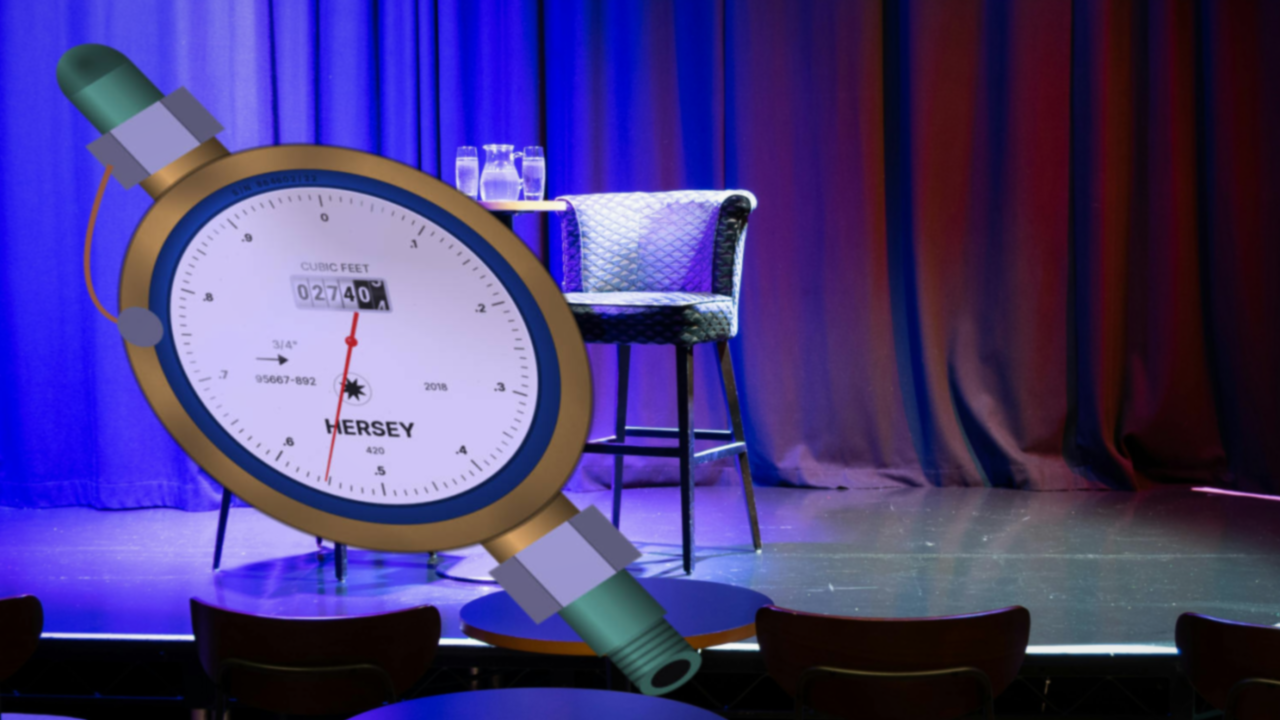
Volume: {"value": 27403.55, "unit": "ft³"}
